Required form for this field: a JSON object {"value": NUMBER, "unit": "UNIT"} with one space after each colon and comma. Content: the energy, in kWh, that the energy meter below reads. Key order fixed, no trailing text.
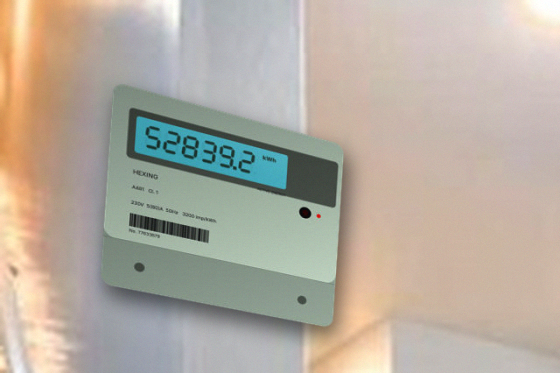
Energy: {"value": 52839.2, "unit": "kWh"}
